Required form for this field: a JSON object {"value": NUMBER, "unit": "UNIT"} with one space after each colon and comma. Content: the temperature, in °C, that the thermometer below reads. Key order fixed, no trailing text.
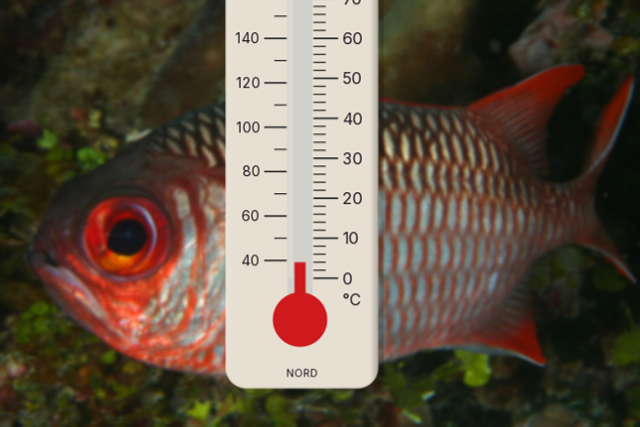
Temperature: {"value": 4, "unit": "°C"}
